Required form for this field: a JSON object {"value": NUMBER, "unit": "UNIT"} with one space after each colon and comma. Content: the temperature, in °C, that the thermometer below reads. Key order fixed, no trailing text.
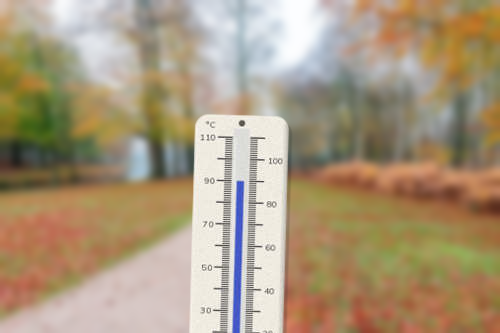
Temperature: {"value": 90, "unit": "°C"}
